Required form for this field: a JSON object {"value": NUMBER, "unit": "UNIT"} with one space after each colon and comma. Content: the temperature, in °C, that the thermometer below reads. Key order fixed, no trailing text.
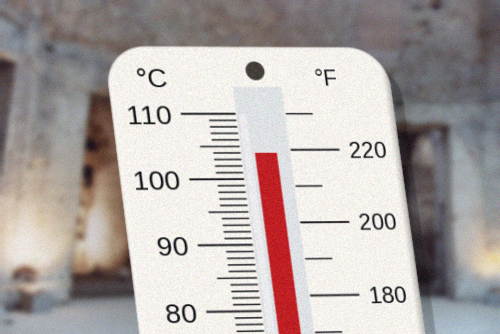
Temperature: {"value": 104, "unit": "°C"}
